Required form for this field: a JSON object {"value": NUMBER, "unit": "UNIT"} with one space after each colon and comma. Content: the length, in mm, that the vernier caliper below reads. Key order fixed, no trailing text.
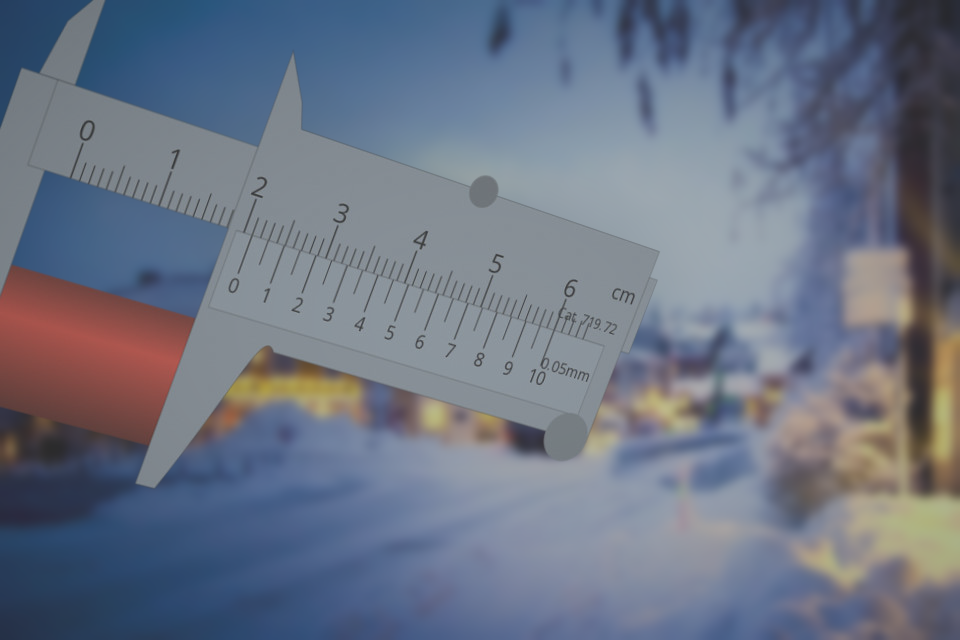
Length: {"value": 21.0, "unit": "mm"}
